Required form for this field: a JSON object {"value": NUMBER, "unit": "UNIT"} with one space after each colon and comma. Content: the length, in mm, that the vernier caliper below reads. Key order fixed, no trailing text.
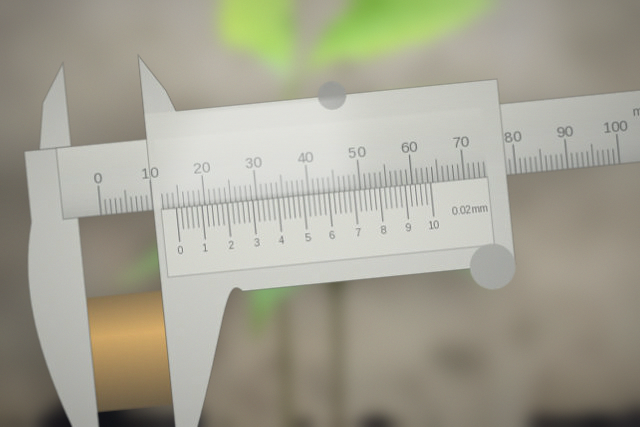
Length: {"value": 14.5, "unit": "mm"}
